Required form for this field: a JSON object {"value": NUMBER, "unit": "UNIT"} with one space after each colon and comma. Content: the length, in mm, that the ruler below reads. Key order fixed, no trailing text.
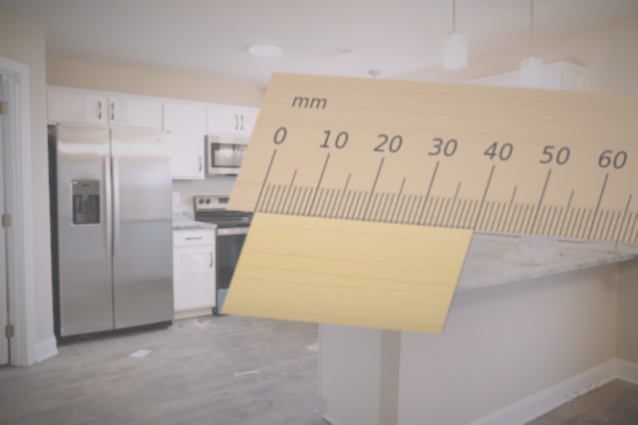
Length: {"value": 40, "unit": "mm"}
